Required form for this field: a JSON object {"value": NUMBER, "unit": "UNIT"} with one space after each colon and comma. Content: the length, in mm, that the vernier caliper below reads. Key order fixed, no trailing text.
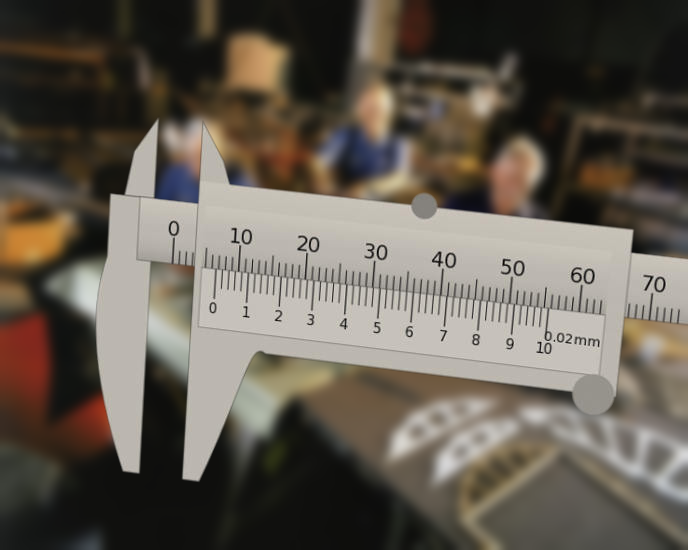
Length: {"value": 6.6, "unit": "mm"}
